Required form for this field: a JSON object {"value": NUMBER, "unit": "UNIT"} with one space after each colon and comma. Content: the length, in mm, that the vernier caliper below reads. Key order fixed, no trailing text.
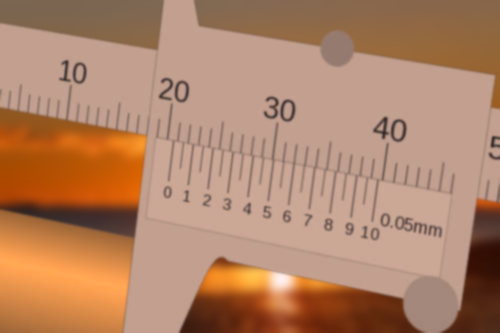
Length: {"value": 20.6, "unit": "mm"}
